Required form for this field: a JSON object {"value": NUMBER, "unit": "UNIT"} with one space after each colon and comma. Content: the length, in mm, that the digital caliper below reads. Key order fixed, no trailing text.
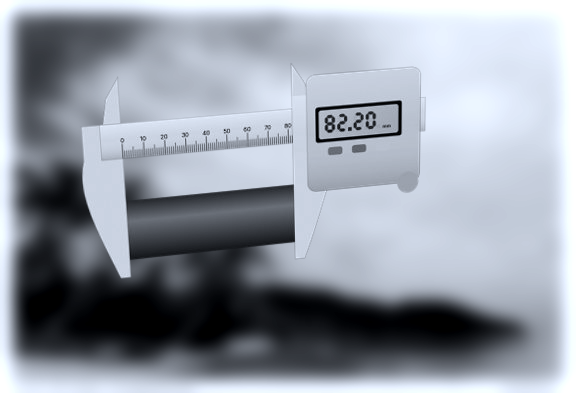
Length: {"value": 82.20, "unit": "mm"}
